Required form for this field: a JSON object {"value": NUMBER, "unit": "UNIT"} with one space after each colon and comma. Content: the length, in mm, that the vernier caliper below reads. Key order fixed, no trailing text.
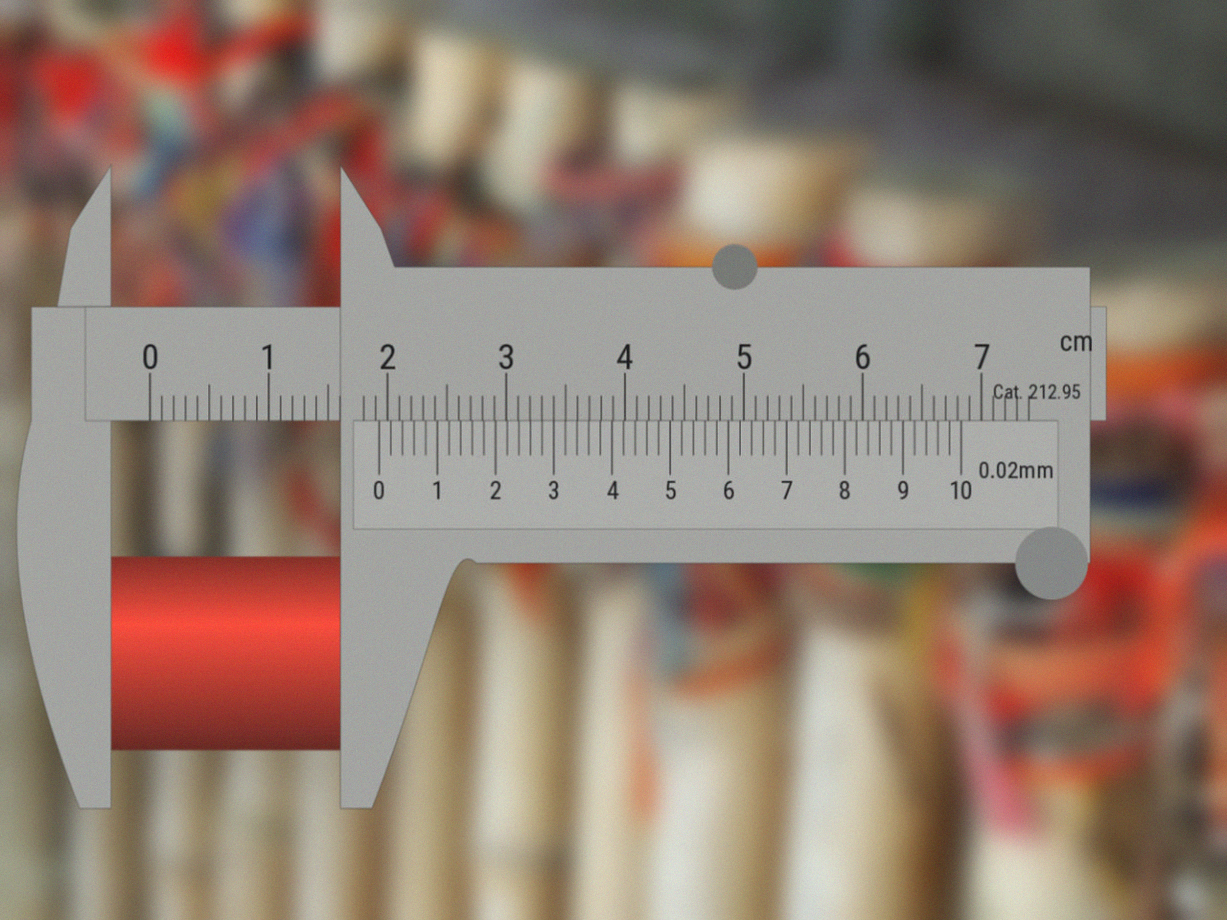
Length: {"value": 19.3, "unit": "mm"}
